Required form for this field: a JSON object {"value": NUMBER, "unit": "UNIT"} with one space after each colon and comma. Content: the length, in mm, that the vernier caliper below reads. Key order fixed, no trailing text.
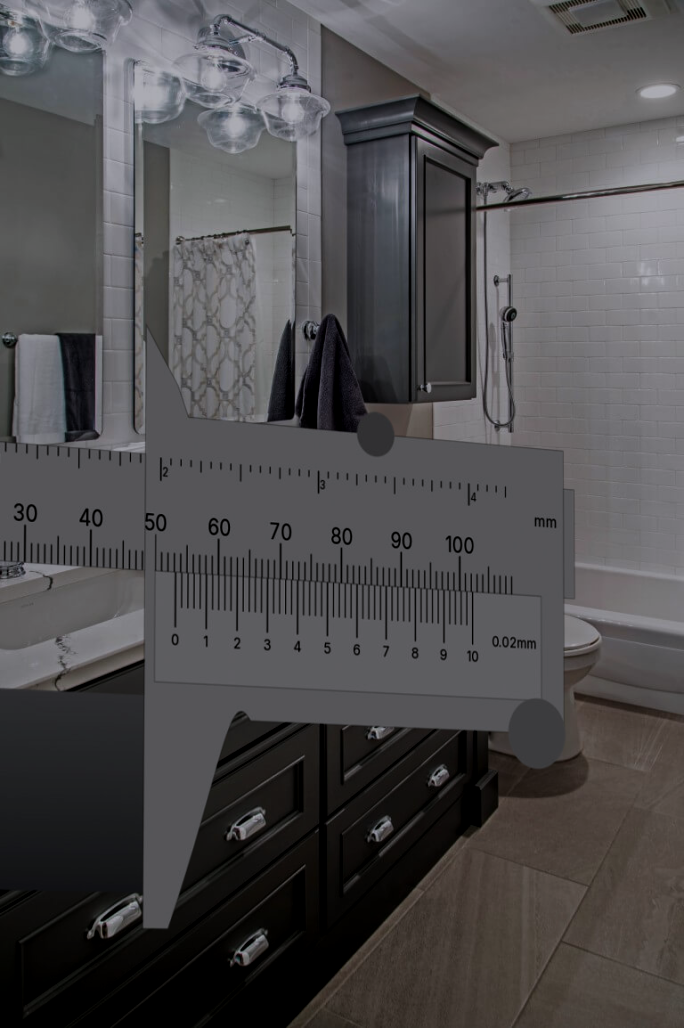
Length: {"value": 53.2, "unit": "mm"}
